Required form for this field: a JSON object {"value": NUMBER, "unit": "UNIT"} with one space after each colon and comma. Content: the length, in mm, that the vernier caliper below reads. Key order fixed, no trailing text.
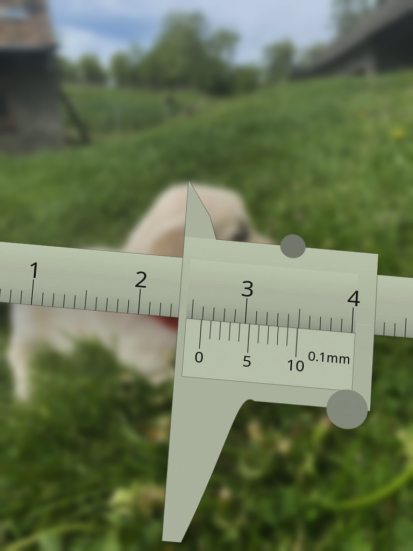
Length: {"value": 25.9, "unit": "mm"}
